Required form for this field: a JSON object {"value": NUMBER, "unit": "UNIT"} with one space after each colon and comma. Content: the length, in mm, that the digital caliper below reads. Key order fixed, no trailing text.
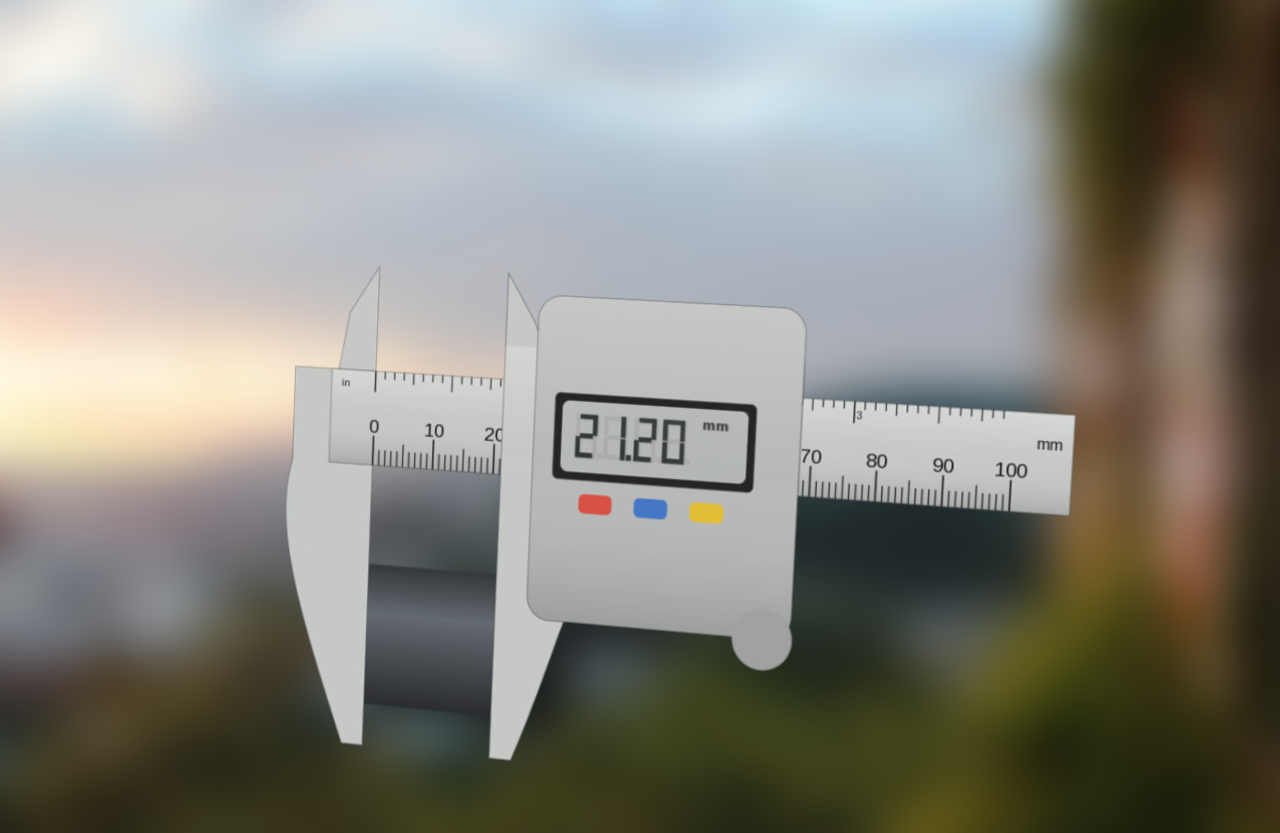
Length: {"value": 21.20, "unit": "mm"}
